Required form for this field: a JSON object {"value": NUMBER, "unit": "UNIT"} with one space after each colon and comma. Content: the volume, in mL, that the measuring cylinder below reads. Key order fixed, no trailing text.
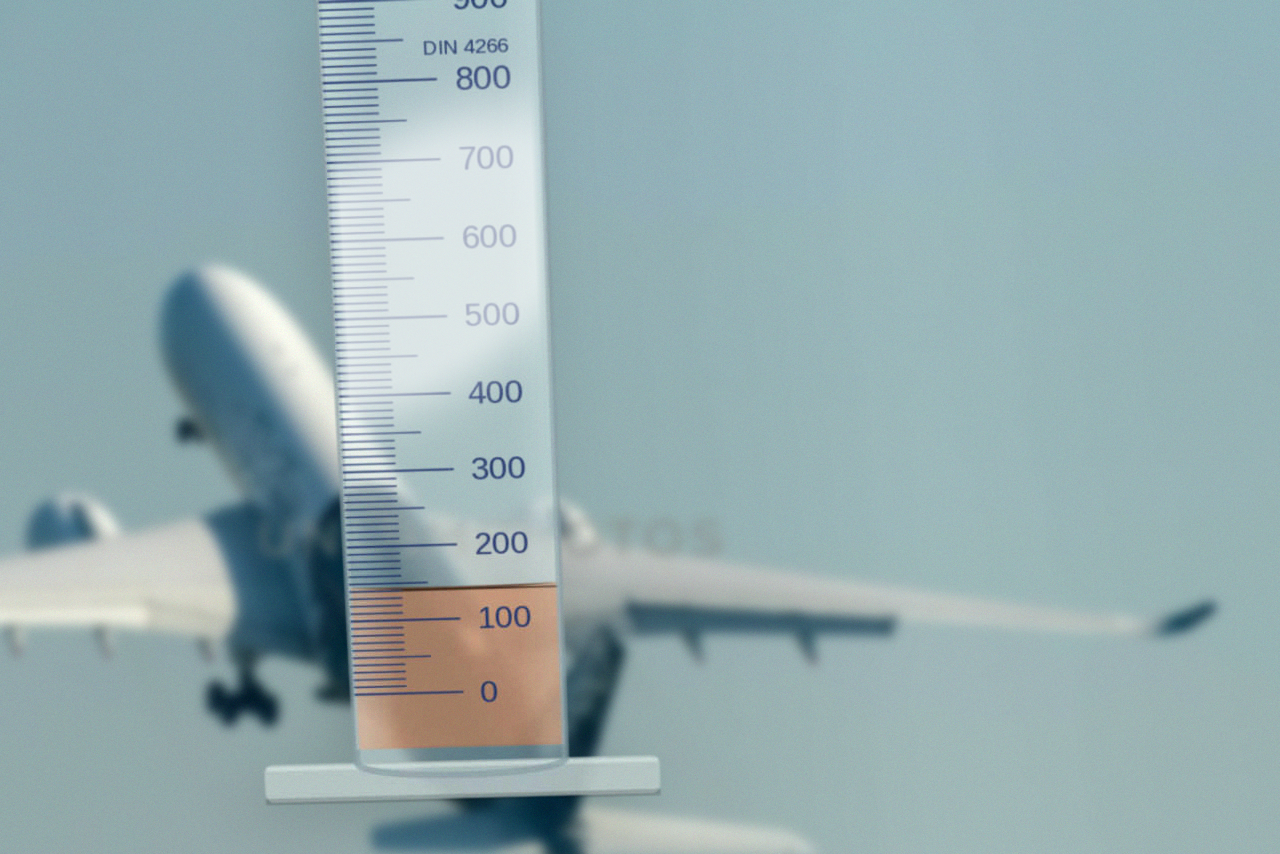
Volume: {"value": 140, "unit": "mL"}
